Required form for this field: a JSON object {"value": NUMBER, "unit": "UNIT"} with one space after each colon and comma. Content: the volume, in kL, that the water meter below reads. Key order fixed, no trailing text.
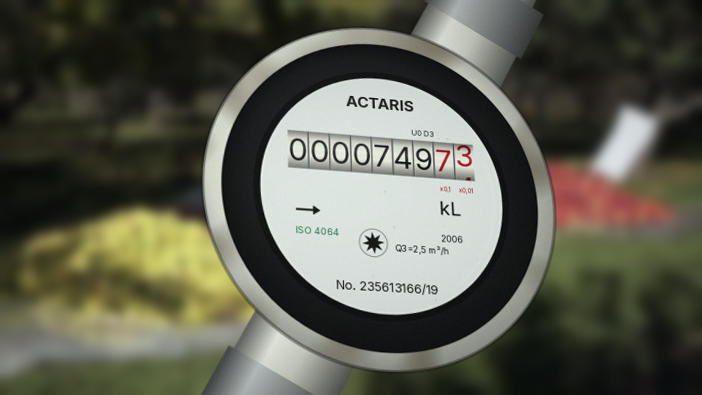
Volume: {"value": 749.73, "unit": "kL"}
